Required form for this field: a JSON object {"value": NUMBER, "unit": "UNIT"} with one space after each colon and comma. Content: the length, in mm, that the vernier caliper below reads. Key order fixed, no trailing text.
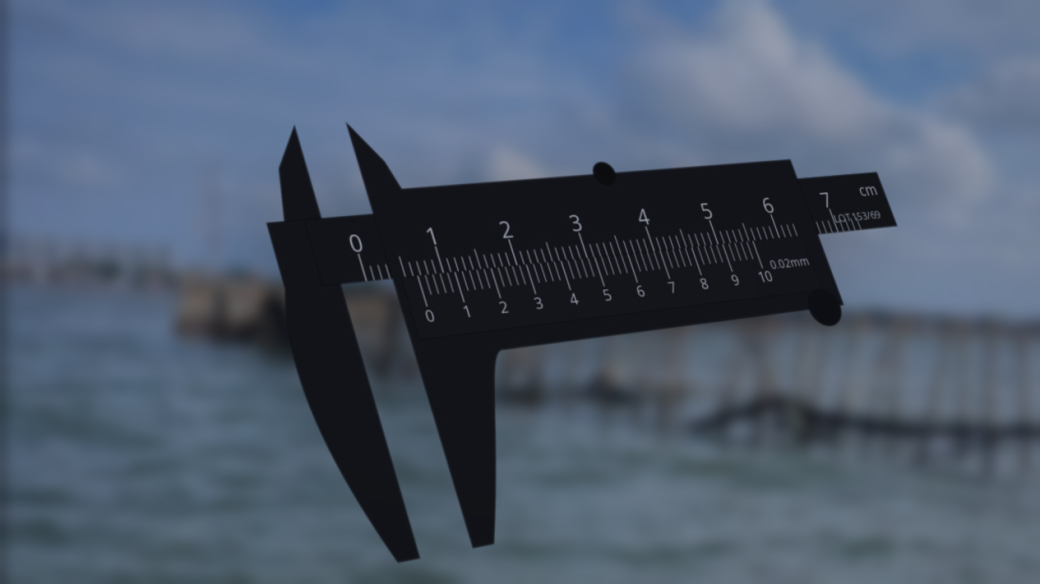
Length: {"value": 6.6, "unit": "mm"}
